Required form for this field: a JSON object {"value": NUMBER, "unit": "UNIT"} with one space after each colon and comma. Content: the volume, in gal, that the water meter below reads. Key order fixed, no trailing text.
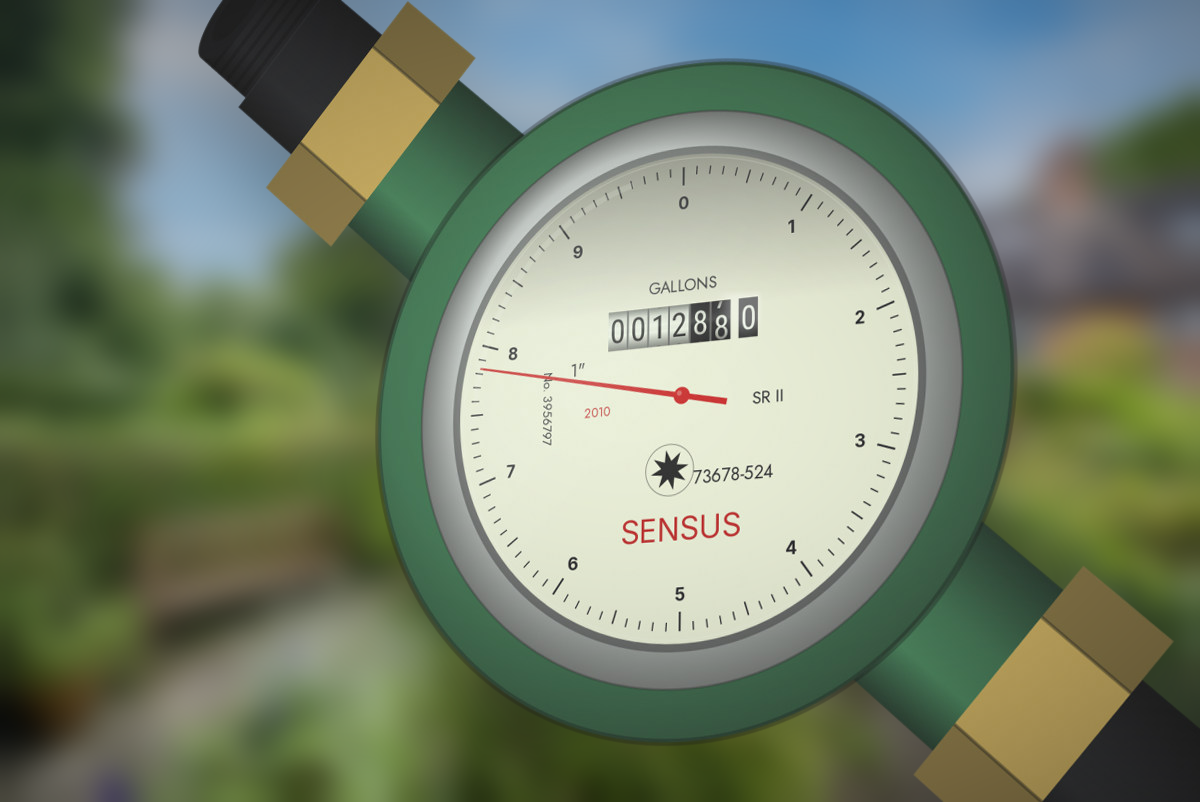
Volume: {"value": 12877.8, "unit": "gal"}
